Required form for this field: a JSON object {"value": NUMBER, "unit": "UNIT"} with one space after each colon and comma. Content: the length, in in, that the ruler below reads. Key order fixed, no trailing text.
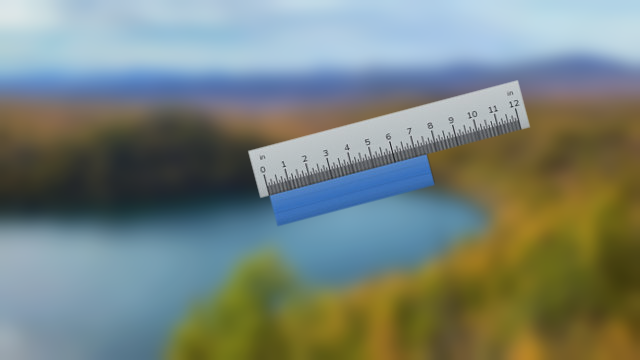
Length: {"value": 7.5, "unit": "in"}
